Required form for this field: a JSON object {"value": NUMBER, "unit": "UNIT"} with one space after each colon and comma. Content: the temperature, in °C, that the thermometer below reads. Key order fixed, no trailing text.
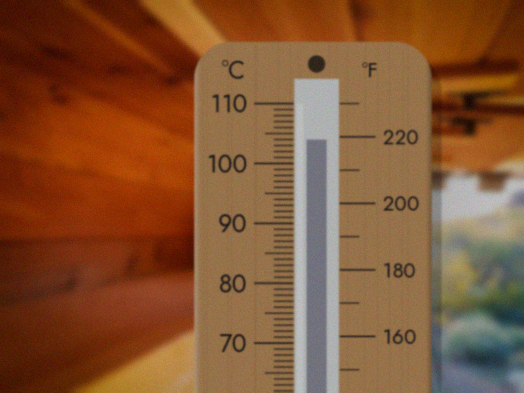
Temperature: {"value": 104, "unit": "°C"}
